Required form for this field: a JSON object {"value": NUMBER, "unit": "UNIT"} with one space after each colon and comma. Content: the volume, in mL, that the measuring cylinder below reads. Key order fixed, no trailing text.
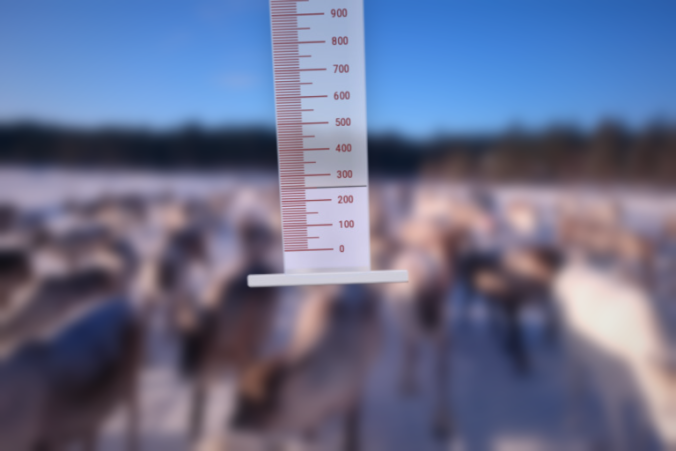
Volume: {"value": 250, "unit": "mL"}
